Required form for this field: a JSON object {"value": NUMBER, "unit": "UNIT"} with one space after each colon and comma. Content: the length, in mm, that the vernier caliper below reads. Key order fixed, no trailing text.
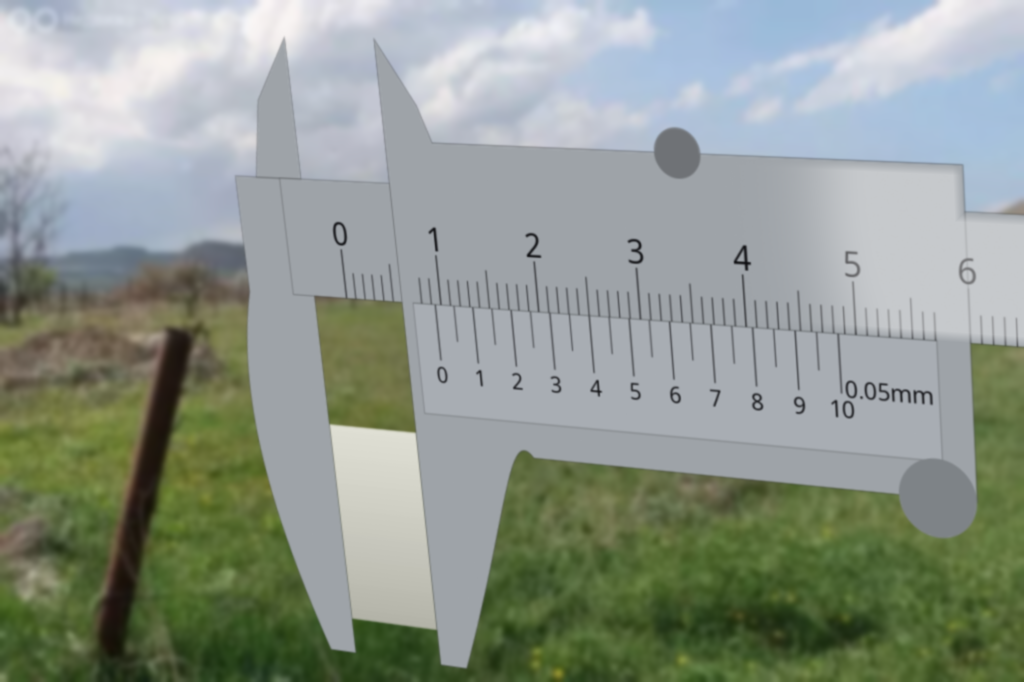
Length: {"value": 9.4, "unit": "mm"}
